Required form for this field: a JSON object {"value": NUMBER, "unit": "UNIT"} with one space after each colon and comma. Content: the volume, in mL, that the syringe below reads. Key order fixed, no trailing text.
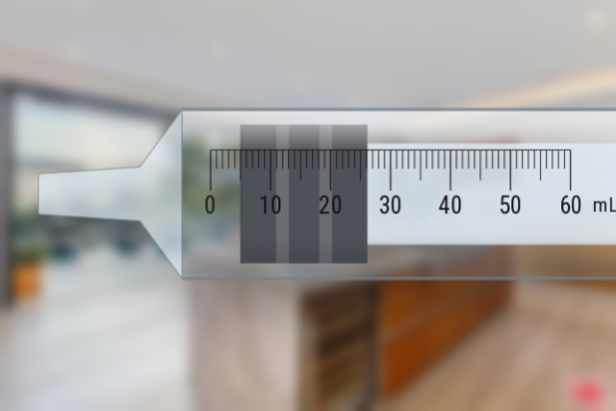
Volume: {"value": 5, "unit": "mL"}
